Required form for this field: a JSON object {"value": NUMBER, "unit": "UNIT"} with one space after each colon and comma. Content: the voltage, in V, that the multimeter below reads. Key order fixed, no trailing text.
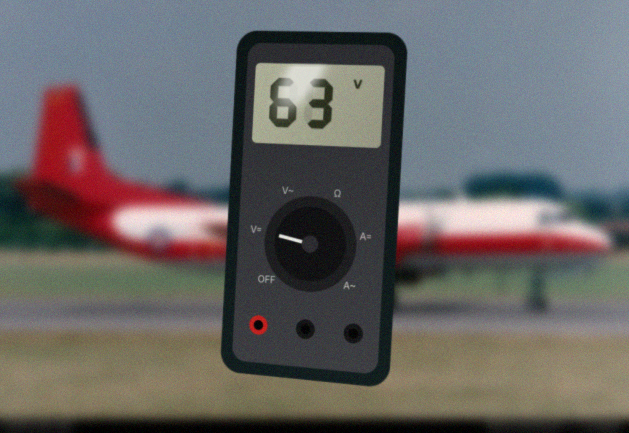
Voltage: {"value": 63, "unit": "V"}
